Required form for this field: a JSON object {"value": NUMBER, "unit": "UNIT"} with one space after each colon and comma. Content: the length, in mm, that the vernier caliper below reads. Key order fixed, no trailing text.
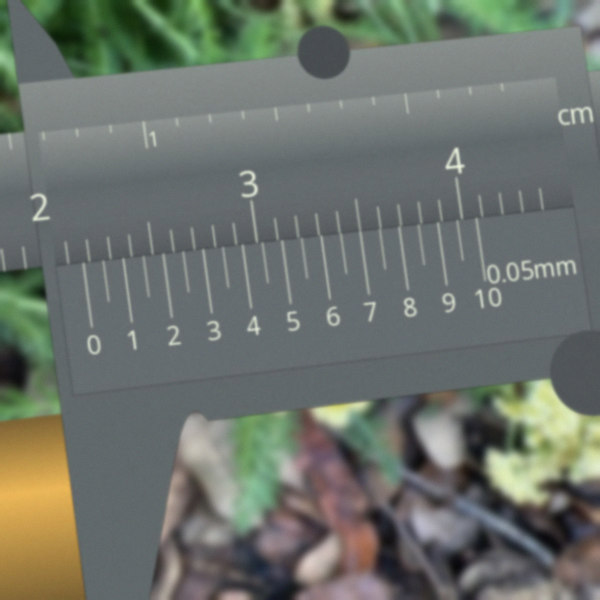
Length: {"value": 21.7, "unit": "mm"}
